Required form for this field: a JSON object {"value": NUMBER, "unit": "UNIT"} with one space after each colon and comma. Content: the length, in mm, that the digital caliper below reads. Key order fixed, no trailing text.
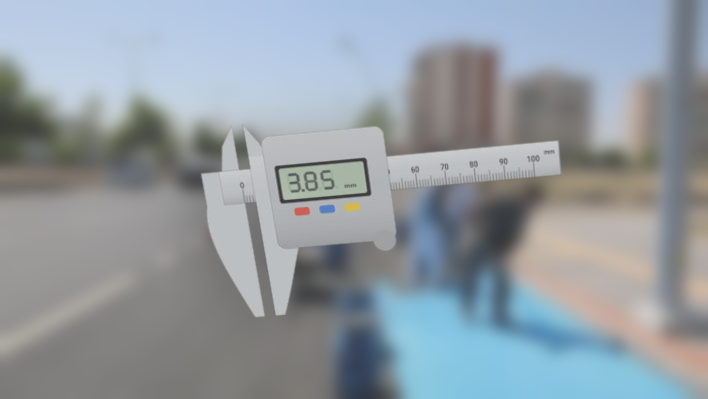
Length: {"value": 3.85, "unit": "mm"}
